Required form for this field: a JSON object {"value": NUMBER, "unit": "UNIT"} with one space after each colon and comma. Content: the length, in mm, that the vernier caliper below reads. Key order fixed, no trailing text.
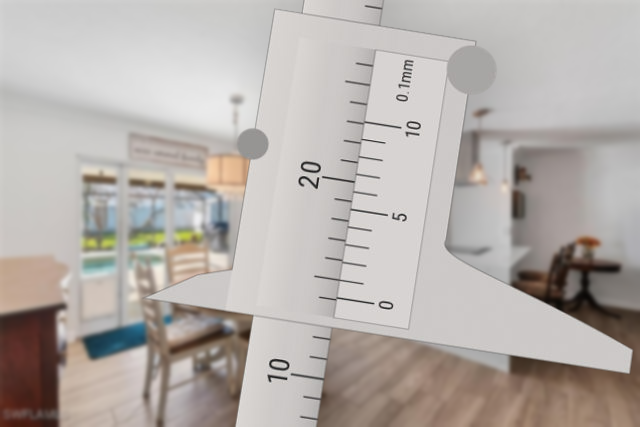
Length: {"value": 14.1, "unit": "mm"}
